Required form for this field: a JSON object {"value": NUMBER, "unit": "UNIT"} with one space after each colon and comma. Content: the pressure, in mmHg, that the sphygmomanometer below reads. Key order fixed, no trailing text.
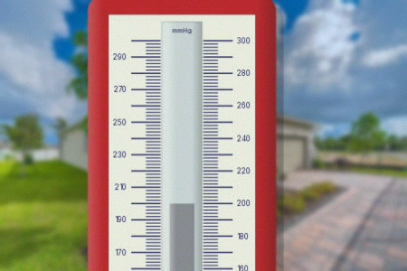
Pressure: {"value": 200, "unit": "mmHg"}
